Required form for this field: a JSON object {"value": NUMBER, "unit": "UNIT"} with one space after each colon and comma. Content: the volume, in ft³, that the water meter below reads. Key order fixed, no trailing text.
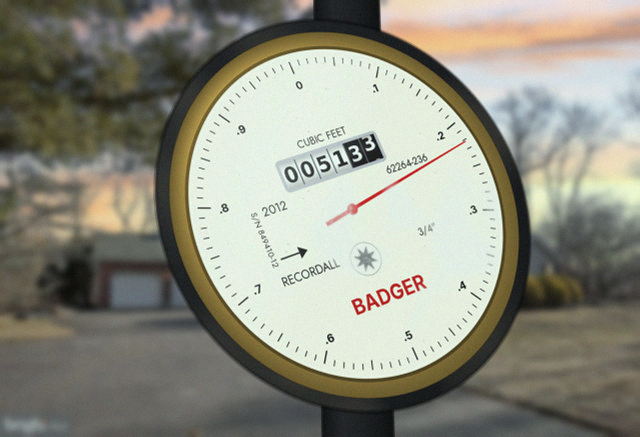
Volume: {"value": 5133.22, "unit": "ft³"}
